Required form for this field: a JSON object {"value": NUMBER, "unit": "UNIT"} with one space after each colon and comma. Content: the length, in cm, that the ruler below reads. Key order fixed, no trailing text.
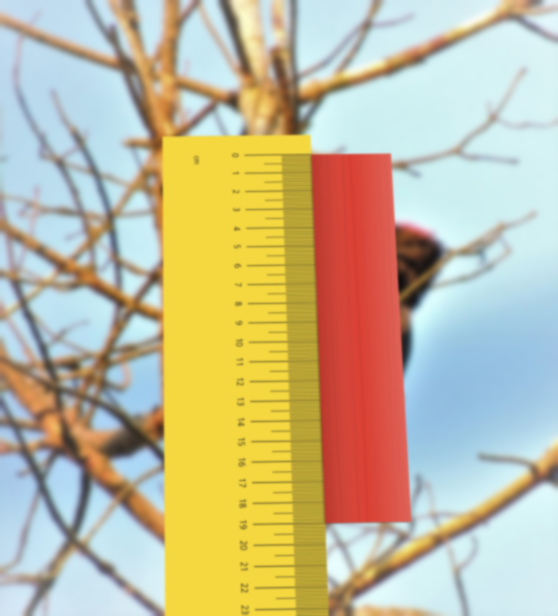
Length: {"value": 19, "unit": "cm"}
